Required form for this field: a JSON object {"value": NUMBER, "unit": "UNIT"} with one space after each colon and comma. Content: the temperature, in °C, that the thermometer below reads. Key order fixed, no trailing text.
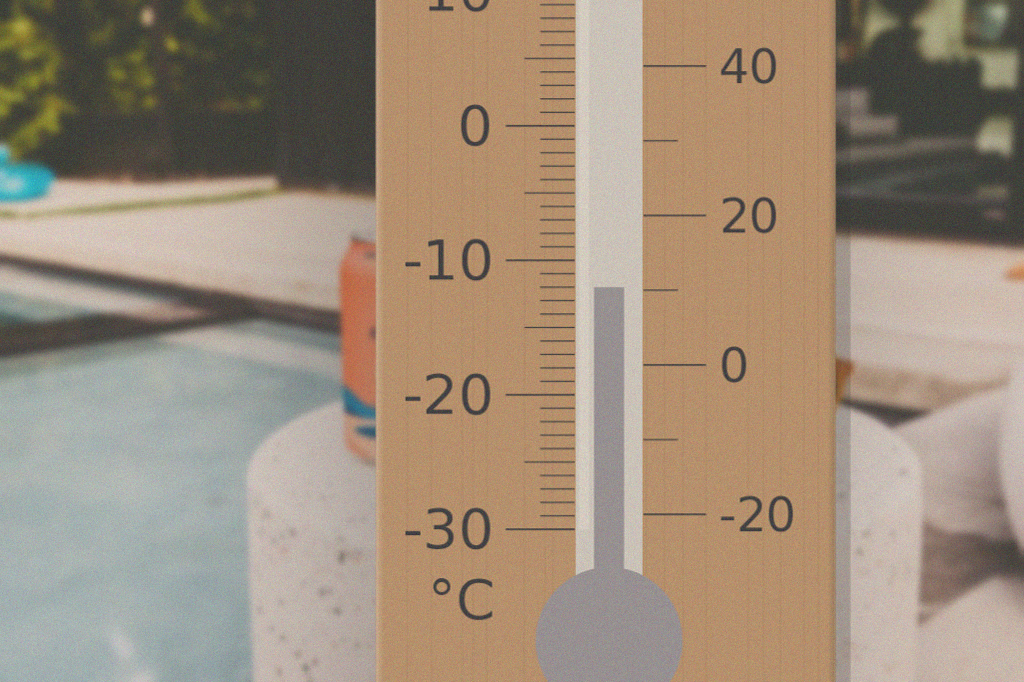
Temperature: {"value": -12, "unit": "°C"}
